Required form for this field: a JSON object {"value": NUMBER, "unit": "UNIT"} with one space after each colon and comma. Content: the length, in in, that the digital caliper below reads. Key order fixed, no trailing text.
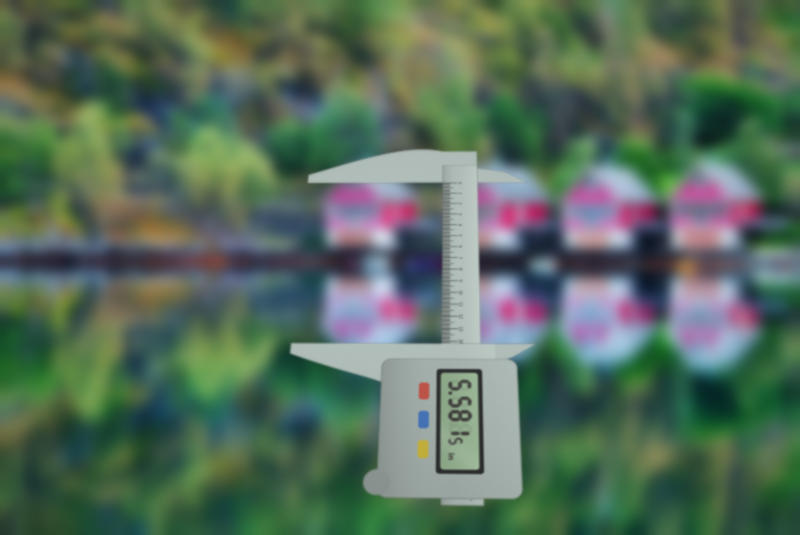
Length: {"value": 5.5815, "unit": "in"}
